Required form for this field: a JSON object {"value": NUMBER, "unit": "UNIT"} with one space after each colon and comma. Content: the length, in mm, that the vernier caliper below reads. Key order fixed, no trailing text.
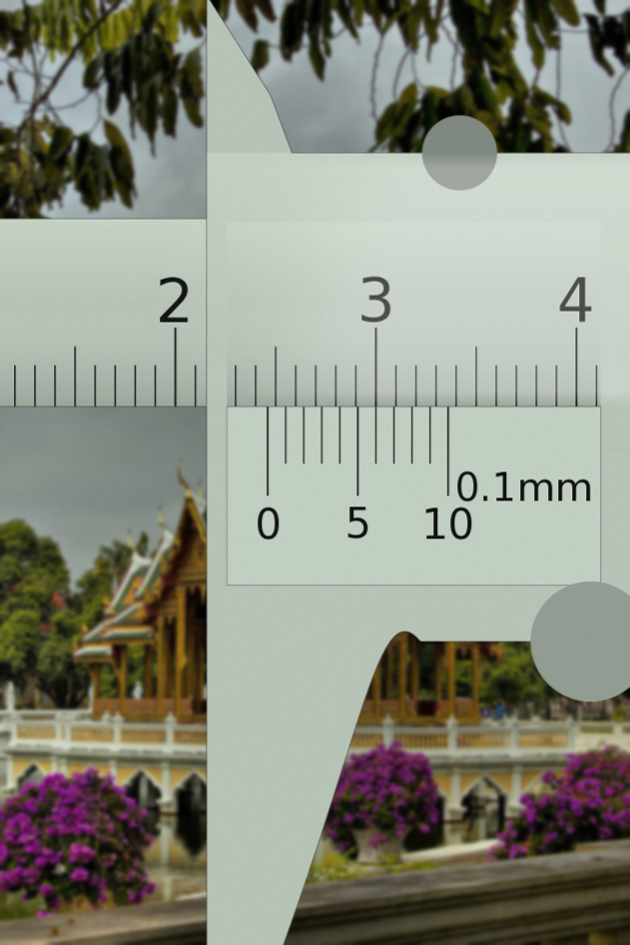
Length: {"value": 24.6, "unit": "mm"}
